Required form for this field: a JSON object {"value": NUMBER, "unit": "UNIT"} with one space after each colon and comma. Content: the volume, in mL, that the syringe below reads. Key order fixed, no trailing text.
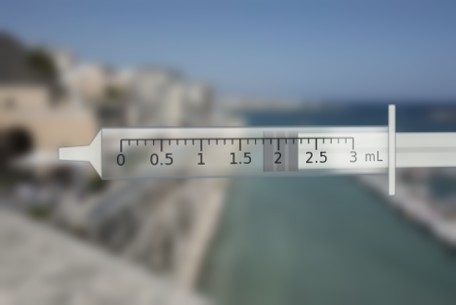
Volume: {"value": 1.8, "unit": "mL"}
